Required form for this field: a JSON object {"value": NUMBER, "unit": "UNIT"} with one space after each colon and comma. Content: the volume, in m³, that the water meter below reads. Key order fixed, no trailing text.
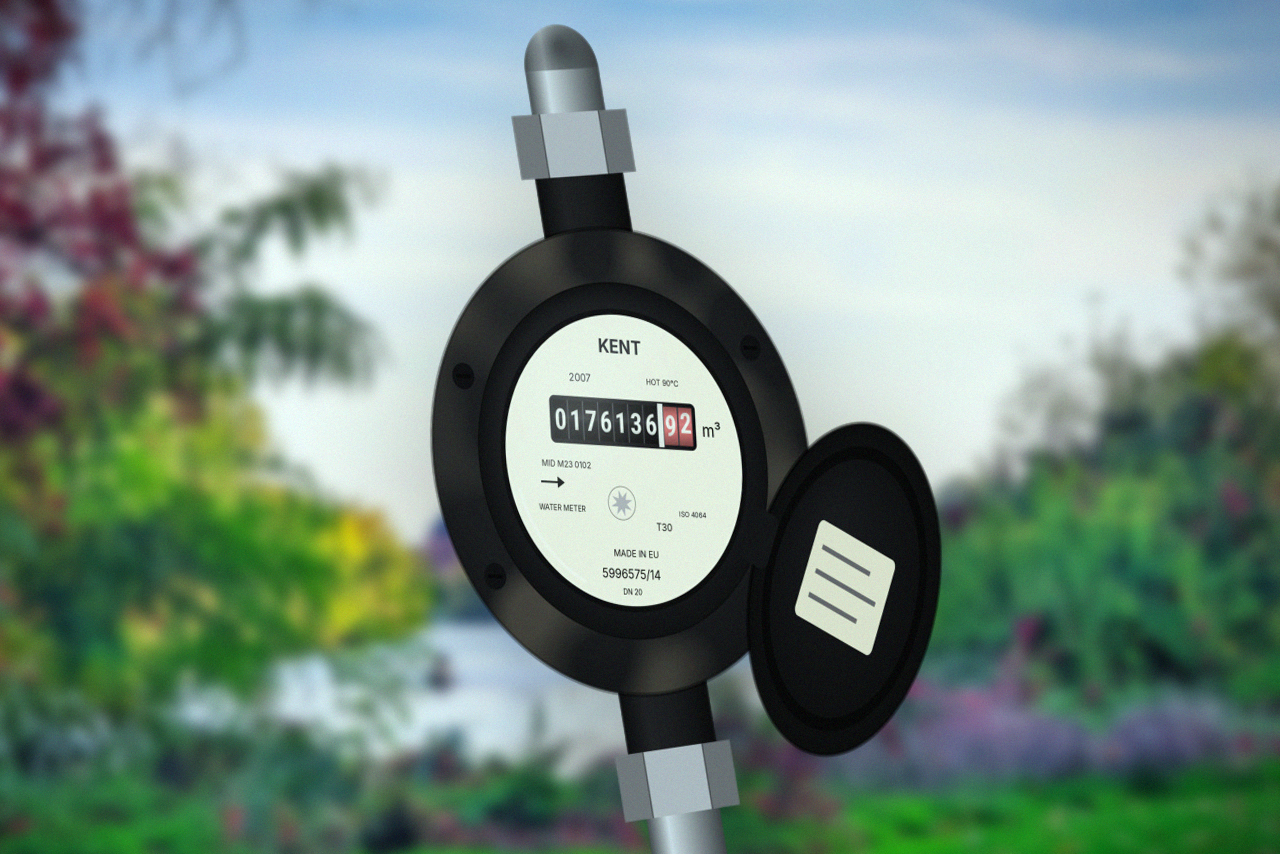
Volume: {"value": 176136.92, "unit": "m³"}
